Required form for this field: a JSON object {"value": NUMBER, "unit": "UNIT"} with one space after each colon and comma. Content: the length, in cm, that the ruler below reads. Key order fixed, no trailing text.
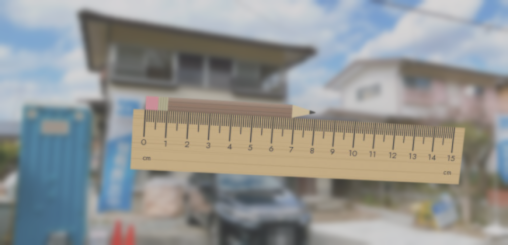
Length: {"value": 8, "unit": "cm"}
